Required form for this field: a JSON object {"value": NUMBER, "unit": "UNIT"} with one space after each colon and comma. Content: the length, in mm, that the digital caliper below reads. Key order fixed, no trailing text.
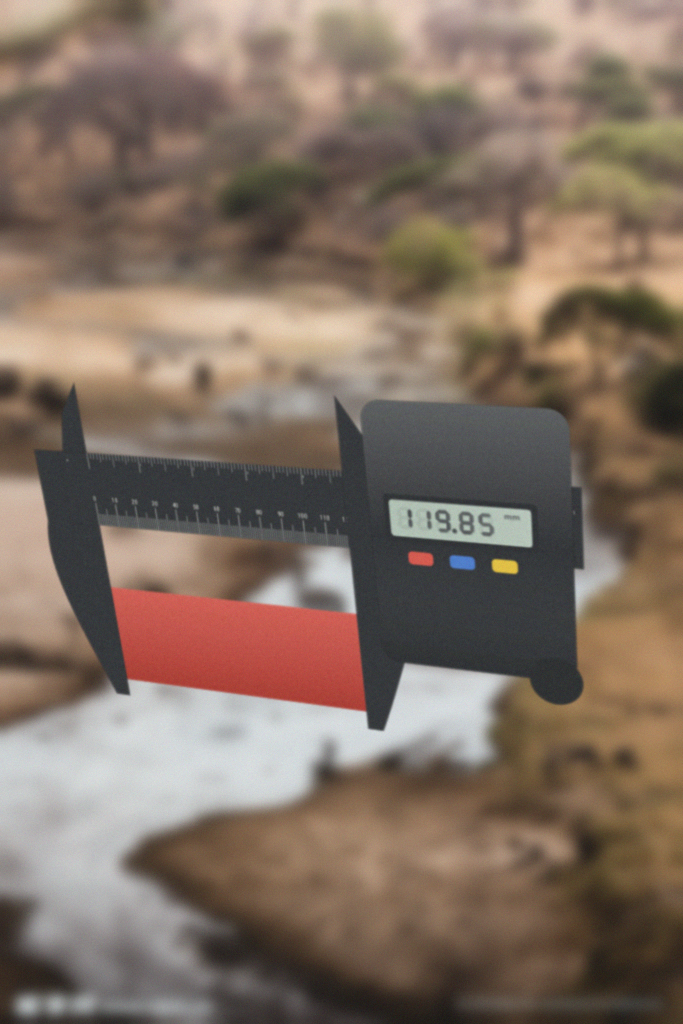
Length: {"value": 119.85, "unit": "mm"}
